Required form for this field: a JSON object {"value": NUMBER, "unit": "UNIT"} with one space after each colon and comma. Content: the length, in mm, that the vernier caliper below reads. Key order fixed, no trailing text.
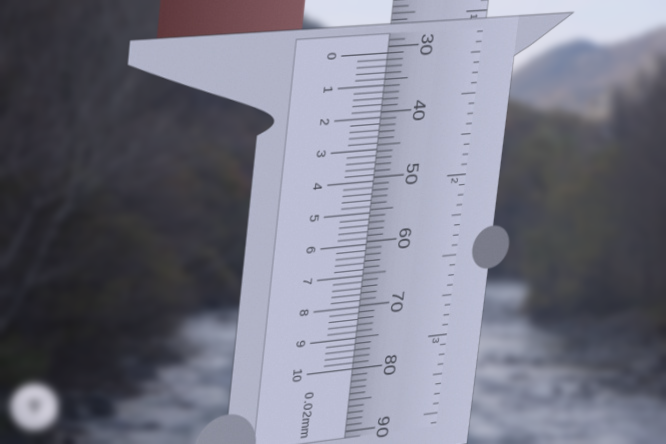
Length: {"value": 31.0, "unit": "mm"}
